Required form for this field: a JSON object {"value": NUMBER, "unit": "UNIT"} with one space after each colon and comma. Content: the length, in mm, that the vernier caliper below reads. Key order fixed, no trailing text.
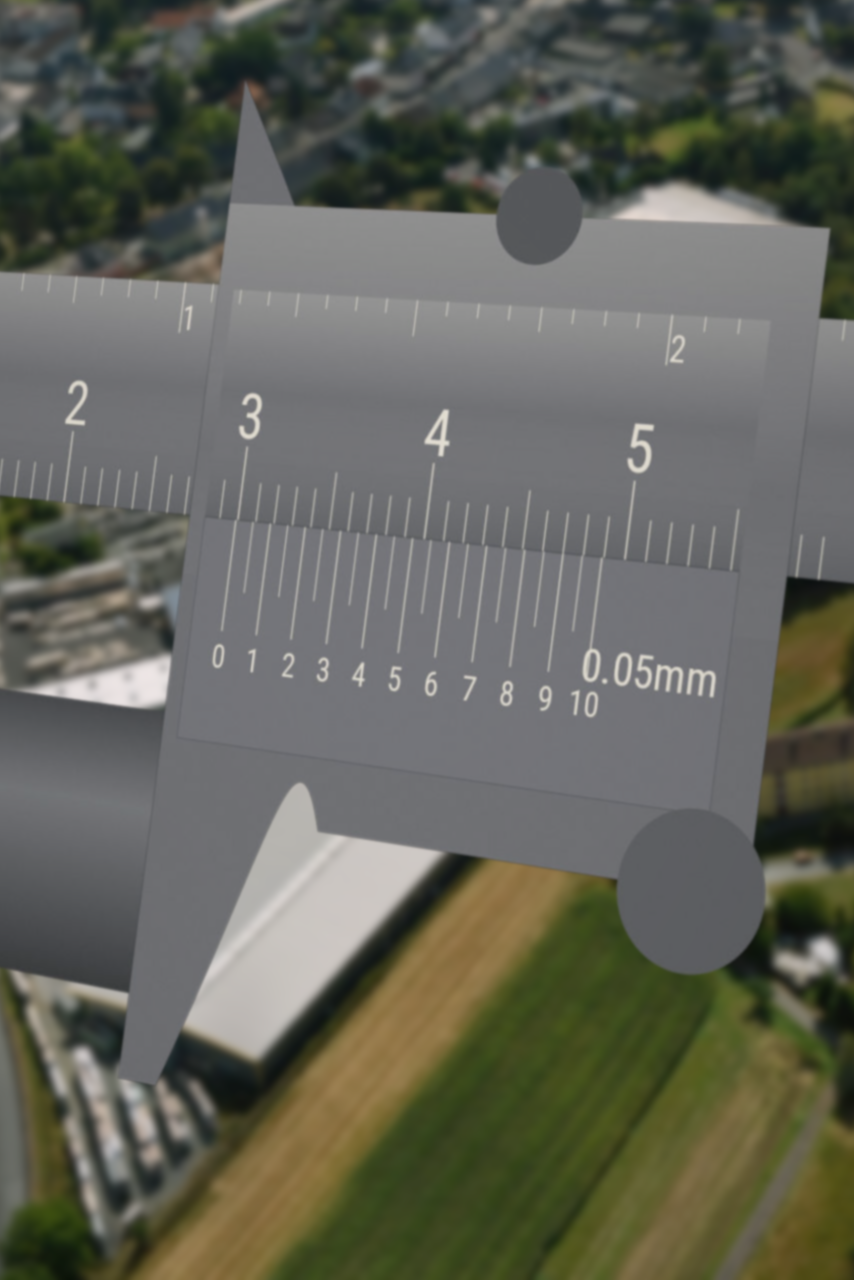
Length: {"value": 29.9, "unit": "mm"}
